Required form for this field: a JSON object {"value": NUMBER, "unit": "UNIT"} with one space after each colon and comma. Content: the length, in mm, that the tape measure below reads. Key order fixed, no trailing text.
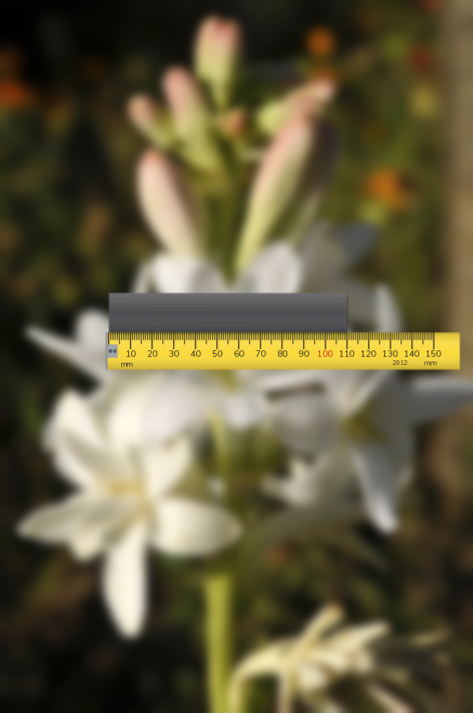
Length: {"value": 110, "unit": "mm"}
